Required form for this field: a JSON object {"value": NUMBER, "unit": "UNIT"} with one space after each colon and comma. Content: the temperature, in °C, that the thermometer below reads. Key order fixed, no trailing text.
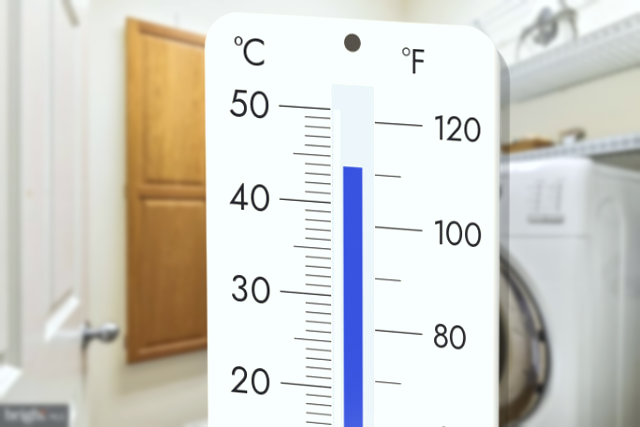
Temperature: {"value": 44, "unit": "°C"}
